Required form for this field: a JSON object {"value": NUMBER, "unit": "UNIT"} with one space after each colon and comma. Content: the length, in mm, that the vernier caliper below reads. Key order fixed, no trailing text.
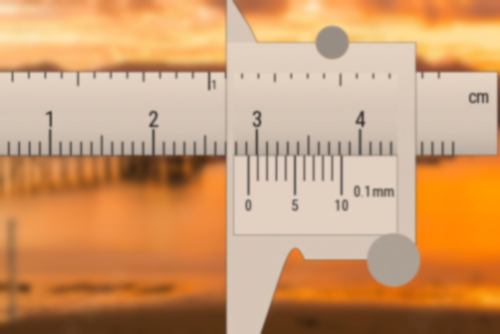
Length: {"value": 29.2, "unit": "mm"}
